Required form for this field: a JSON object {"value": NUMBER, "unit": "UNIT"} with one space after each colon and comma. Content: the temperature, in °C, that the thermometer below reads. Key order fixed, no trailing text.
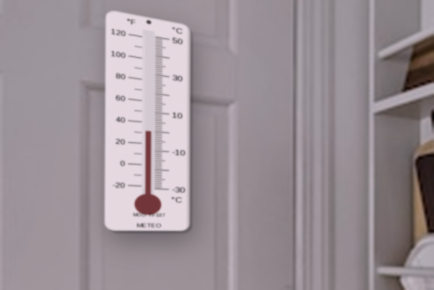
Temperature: {"value": 0, "unit": "°C"}
